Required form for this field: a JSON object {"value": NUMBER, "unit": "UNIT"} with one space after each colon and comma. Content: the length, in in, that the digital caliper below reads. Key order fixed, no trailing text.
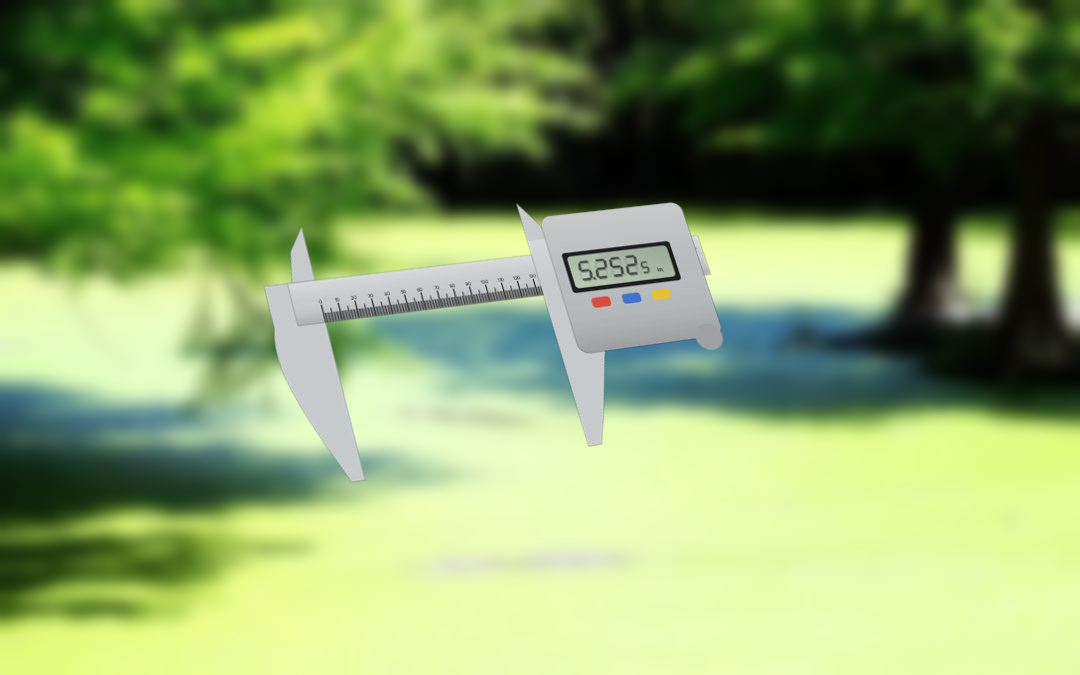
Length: {"value": 5.2525, "unit": "in"}
